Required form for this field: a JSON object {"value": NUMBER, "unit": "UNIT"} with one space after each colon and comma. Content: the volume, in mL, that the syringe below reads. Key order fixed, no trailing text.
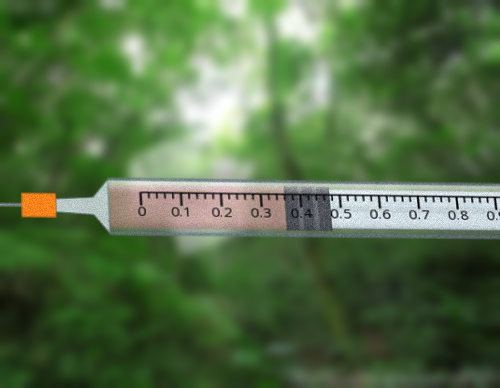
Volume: {"value": 0.36, "unit": "mL"}
